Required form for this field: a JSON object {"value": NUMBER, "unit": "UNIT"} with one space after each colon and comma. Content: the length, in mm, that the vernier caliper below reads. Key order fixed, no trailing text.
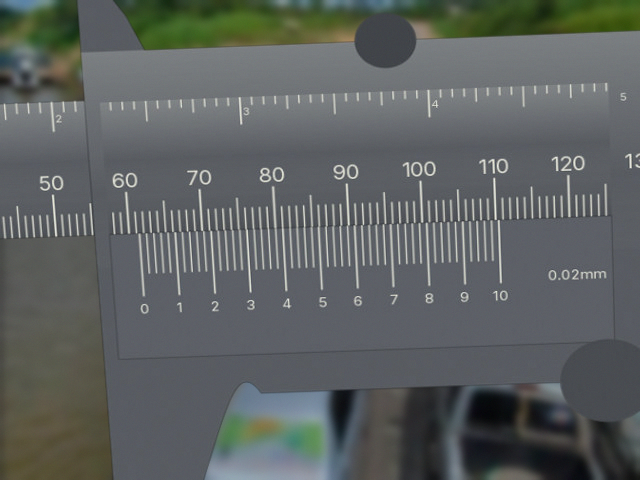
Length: {"value": 61.4, "unit": "mm"}
